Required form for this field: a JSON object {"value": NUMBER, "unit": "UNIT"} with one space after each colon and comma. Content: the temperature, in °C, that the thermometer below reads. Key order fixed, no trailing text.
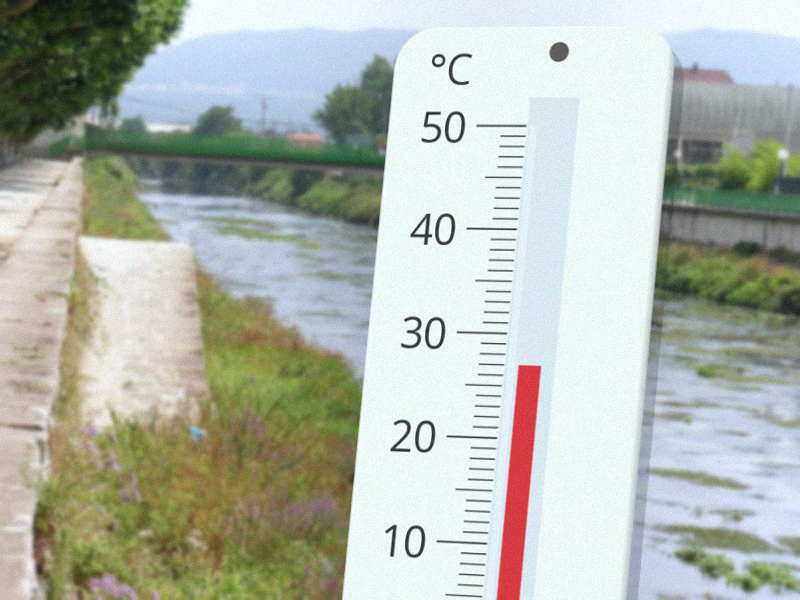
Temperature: {"value": 27, "unit": "°C"}
